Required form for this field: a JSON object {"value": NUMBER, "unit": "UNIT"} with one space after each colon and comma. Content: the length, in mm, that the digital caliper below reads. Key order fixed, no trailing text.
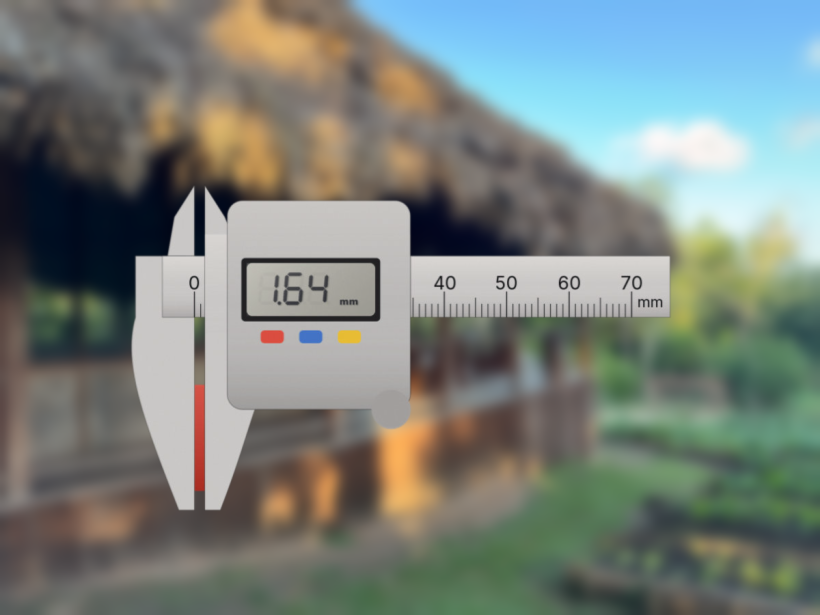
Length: {"value": 1.64, "unit": "mm"}
